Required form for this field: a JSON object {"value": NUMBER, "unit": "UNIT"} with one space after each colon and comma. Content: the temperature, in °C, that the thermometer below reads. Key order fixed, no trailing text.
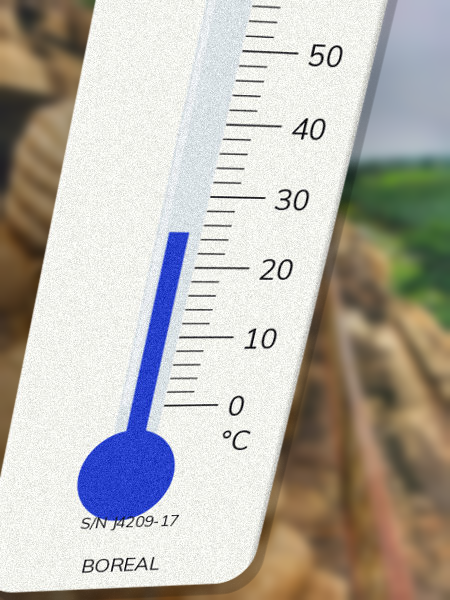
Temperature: {"value": 25, "unit": "°C"}
